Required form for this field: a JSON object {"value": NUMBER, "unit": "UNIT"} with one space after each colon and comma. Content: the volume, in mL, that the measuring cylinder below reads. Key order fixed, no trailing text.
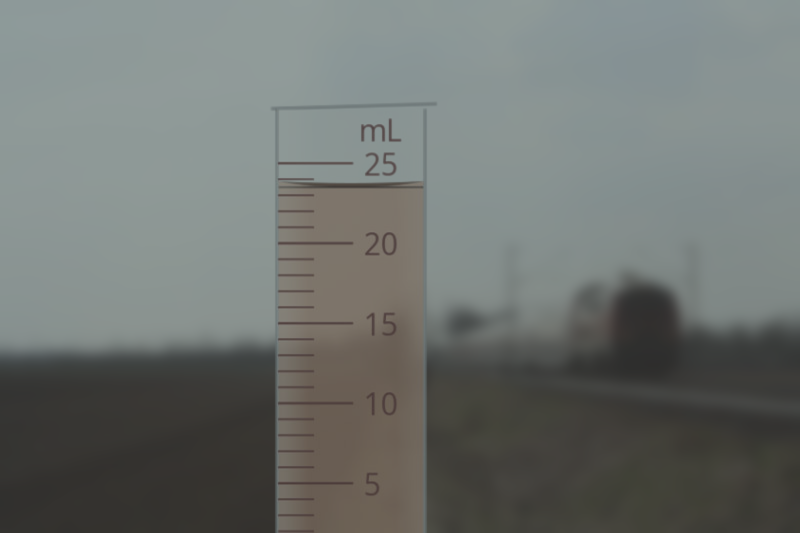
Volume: {"value": 23.5, "unit": "mL"}
